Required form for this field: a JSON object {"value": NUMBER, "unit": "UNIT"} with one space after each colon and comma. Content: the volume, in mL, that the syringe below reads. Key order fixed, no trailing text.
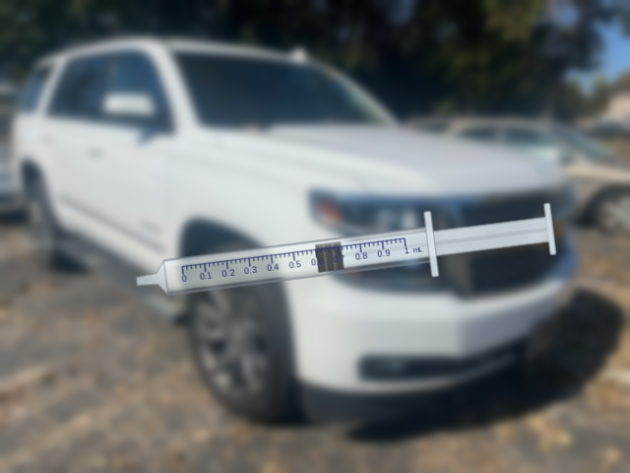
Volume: {"value": 0.6, "unit": "mL"}
